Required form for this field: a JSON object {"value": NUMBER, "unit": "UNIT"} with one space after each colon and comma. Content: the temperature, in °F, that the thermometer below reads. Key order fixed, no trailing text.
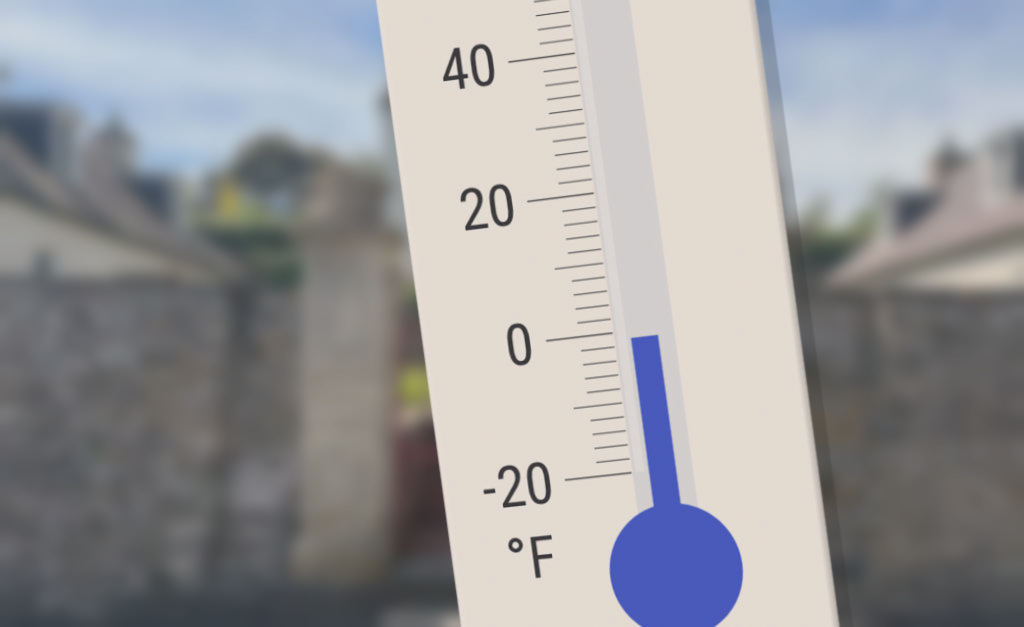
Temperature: {"value": -1, "unit": "°F"}
